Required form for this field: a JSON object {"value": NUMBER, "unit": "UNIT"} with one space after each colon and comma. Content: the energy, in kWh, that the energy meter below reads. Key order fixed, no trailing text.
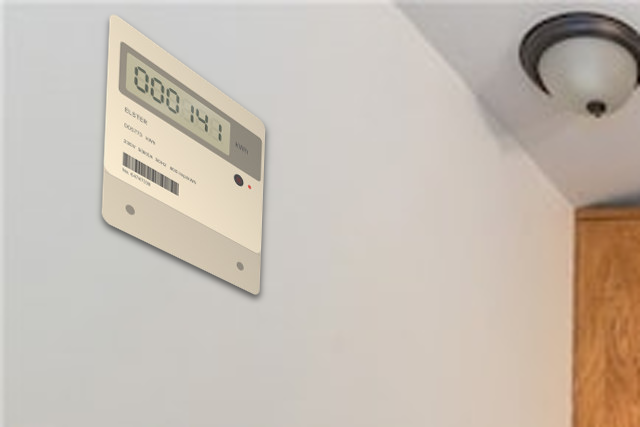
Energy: {"value": 141, "unit": "kWh"}
